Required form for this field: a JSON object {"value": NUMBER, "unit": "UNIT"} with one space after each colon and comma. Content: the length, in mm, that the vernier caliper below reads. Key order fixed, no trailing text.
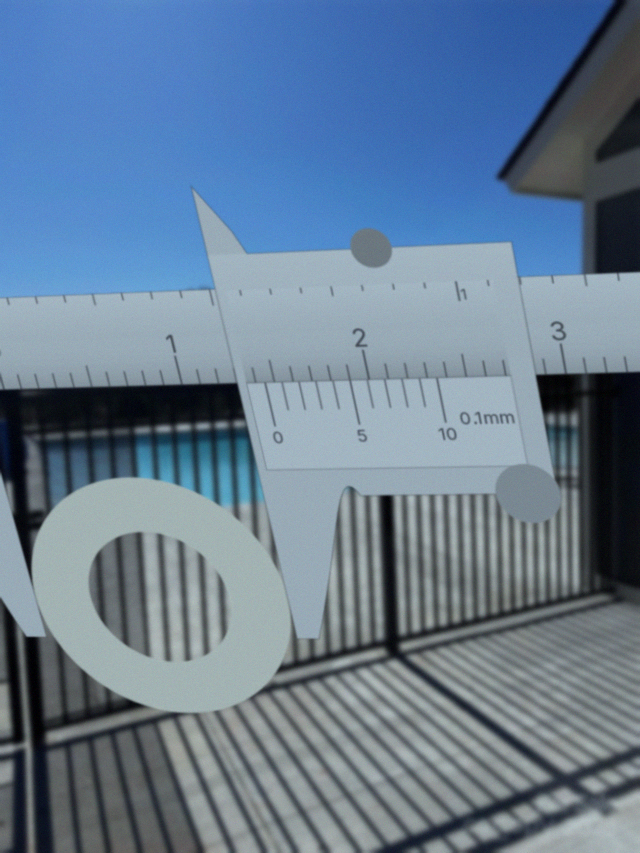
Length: {"value": 14.5, "unit": "mm"}
